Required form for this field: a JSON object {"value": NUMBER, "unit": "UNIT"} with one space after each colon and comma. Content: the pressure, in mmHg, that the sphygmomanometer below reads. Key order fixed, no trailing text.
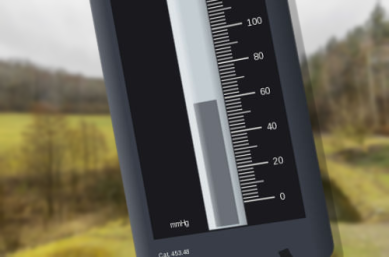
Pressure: {"value": 60, "unit": "mmHg"}
